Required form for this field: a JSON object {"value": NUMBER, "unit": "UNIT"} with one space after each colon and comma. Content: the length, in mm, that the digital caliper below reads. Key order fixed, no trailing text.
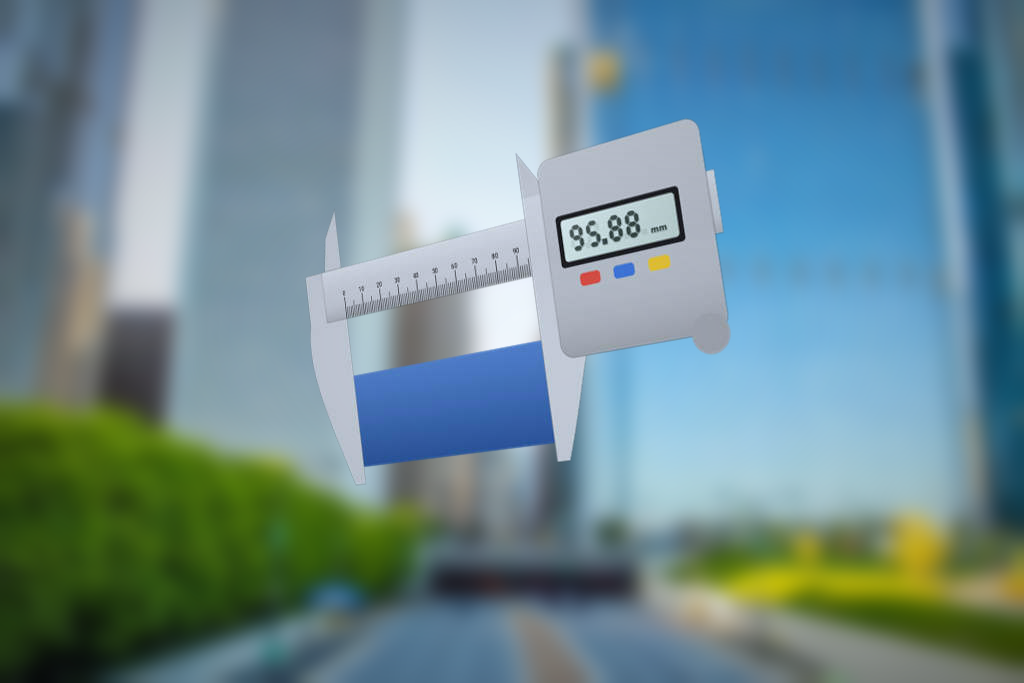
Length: {"value": 95.88, "unit": "mm"}
